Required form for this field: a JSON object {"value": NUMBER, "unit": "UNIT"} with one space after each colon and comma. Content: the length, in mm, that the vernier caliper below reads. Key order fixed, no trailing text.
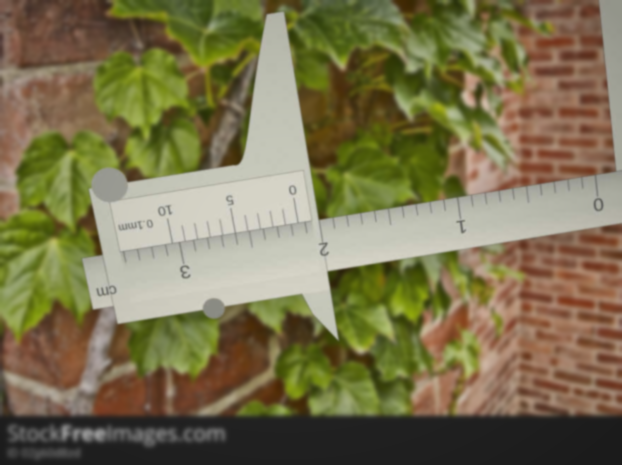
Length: {"value": 21.5, "unit": "mm"}
